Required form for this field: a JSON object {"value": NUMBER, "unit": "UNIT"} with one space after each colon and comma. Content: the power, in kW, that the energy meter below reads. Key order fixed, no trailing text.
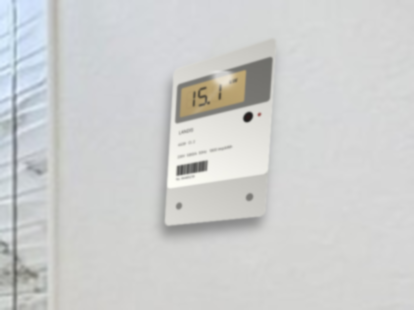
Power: {"value": 15.1, "unit": "kW"}
